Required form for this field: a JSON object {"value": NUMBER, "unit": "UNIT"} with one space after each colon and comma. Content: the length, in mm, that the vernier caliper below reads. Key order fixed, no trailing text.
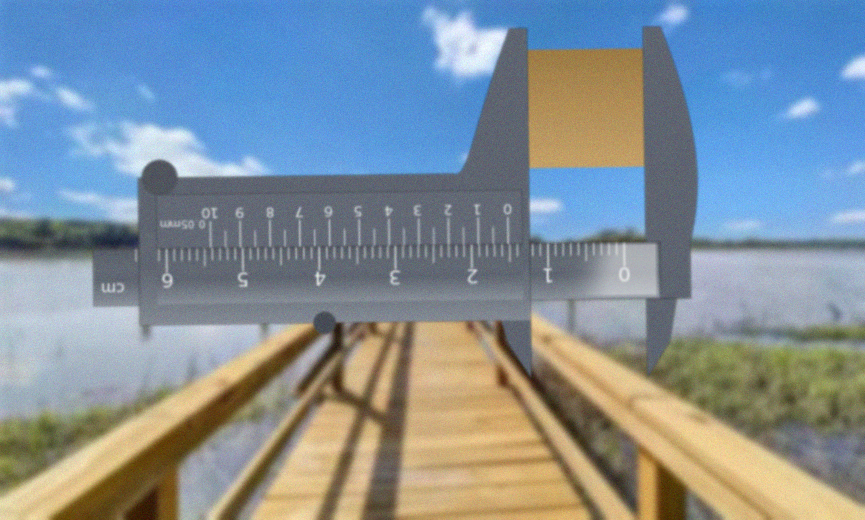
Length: {"value": 15.2, "unit": "mm"}
